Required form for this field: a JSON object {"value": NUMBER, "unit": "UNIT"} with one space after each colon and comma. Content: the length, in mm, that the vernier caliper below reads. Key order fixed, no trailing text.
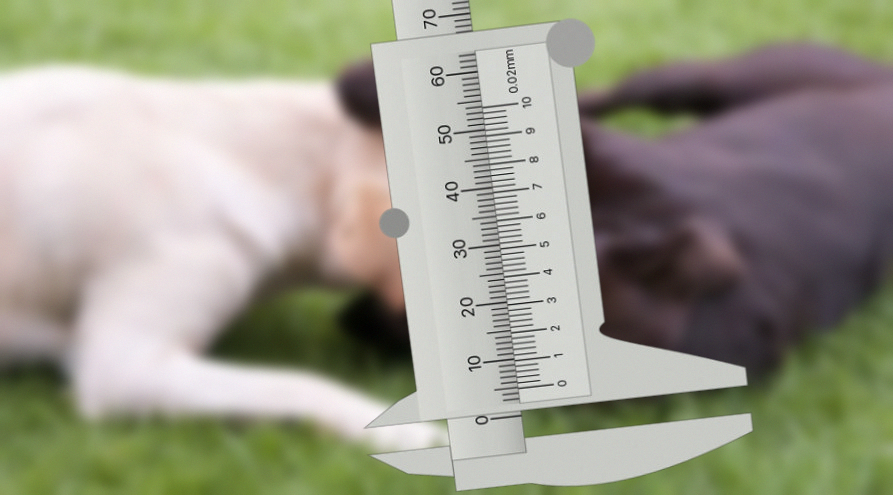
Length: {"value": 4.8, "unit": "mm"}
